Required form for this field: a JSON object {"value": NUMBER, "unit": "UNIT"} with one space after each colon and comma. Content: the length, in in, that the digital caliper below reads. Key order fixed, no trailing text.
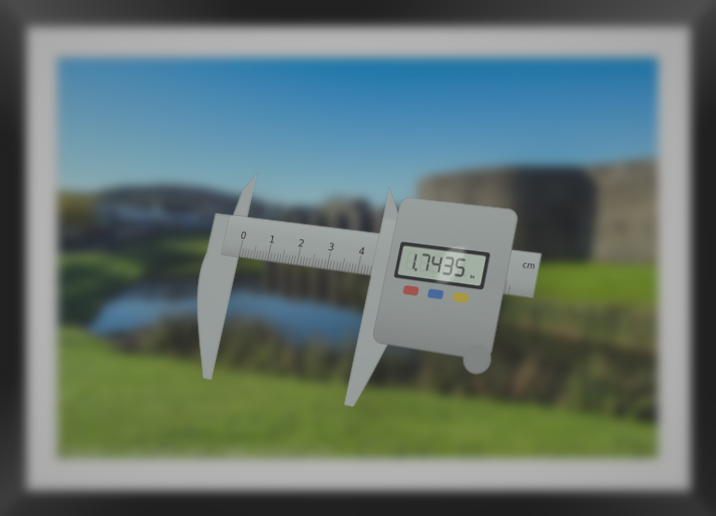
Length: {"value": 1.7435, "unit": "in"}
